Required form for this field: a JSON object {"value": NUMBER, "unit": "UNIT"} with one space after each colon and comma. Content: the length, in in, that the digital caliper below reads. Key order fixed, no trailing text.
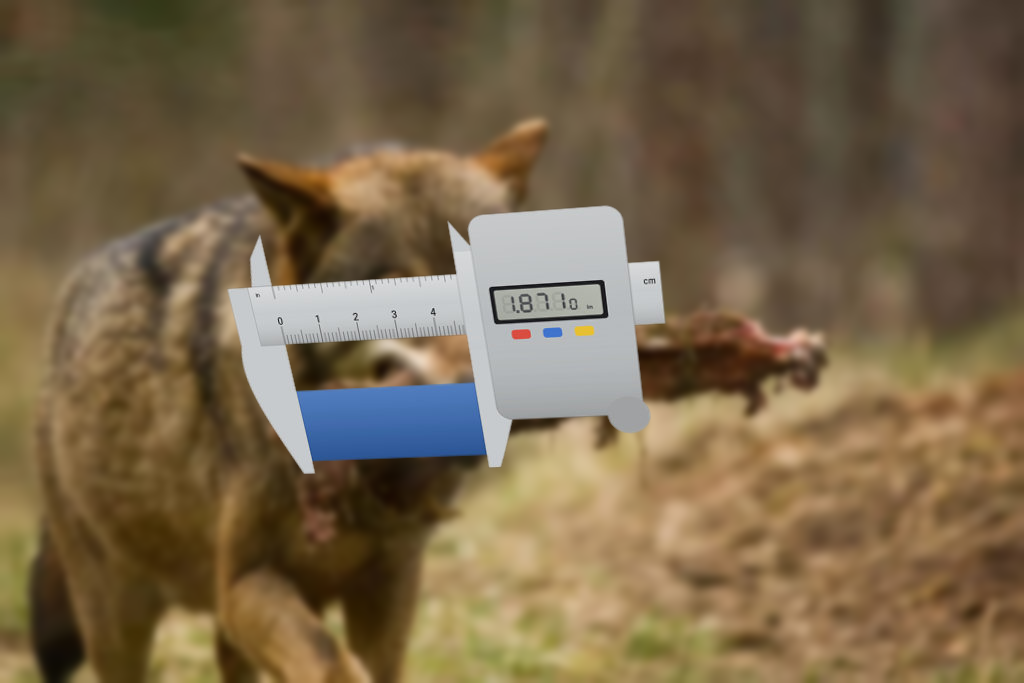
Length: {"value": 1.8710, "unit": "in"}
